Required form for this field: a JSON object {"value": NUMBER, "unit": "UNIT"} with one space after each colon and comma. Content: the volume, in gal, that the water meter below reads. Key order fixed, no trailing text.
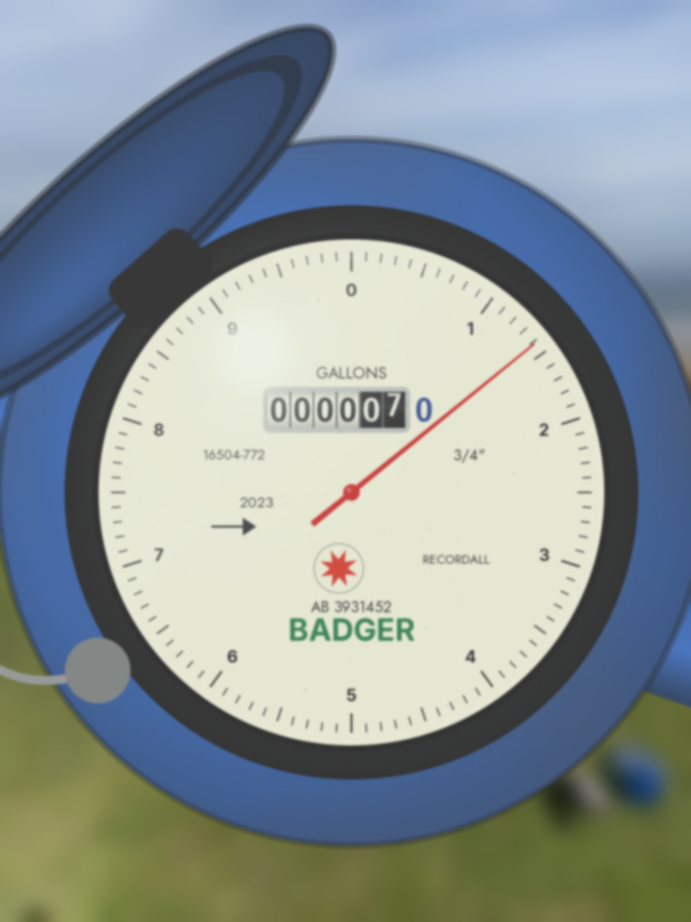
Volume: {"value": 71.4, "unit": "gal"}
